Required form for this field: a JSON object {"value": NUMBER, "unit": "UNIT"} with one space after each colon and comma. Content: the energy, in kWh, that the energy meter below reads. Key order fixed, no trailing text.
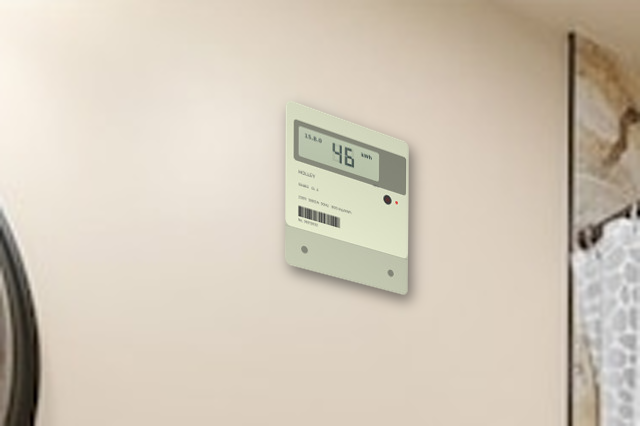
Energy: {"value": 46, "unit": "kWh"}
